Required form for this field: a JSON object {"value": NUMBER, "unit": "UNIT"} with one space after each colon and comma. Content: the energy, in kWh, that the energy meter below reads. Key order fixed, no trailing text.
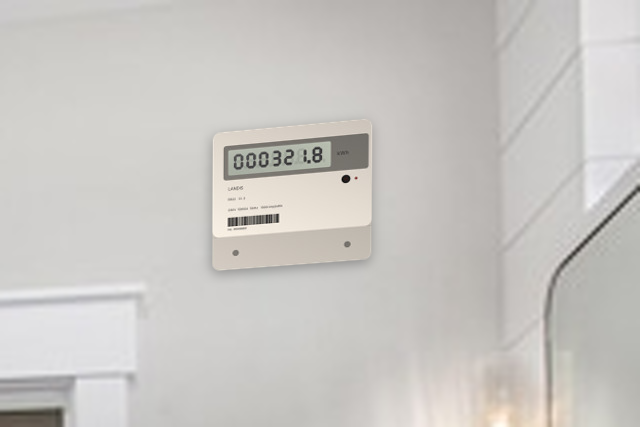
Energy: {"value": 321.8, "unit": "kWh"}
